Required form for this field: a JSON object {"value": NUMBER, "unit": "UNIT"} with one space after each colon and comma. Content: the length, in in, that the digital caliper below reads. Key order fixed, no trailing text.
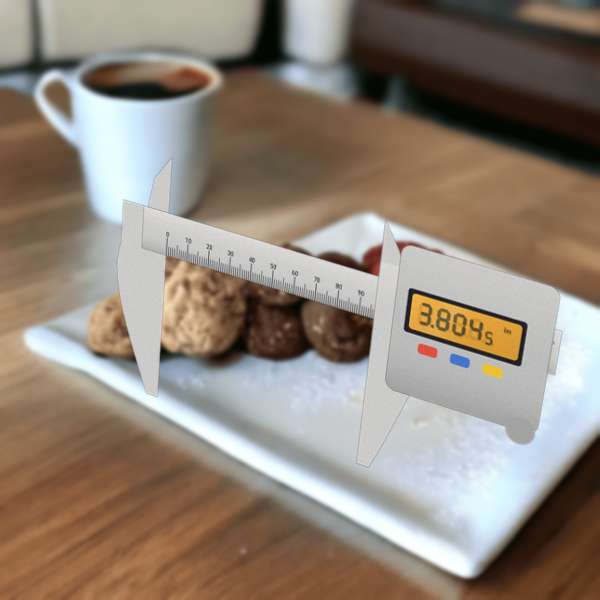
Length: {"value": 3.8045, "unit": "in"}
